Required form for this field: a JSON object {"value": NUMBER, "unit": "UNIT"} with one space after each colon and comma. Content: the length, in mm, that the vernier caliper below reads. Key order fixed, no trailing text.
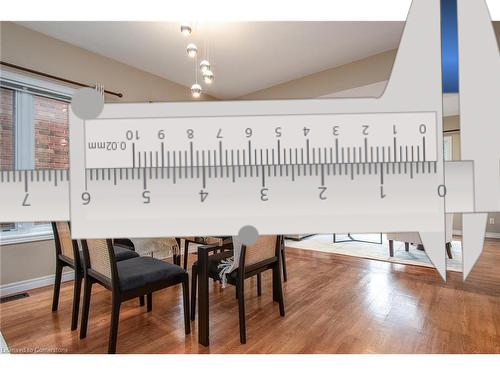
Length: {"value": 2.8, "unit": "mm"}
